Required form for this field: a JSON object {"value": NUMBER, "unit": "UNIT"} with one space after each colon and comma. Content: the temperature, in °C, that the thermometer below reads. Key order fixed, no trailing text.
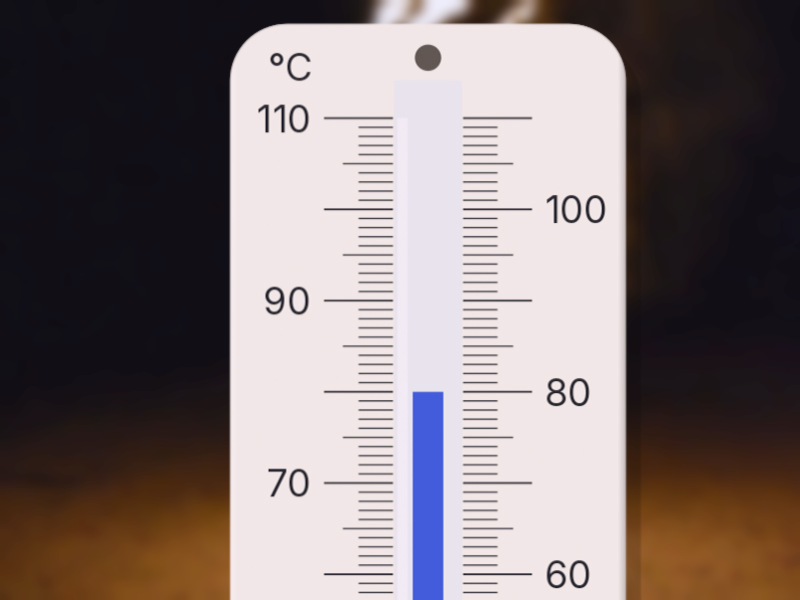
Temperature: {"value": 80, "unit": "°C"}
